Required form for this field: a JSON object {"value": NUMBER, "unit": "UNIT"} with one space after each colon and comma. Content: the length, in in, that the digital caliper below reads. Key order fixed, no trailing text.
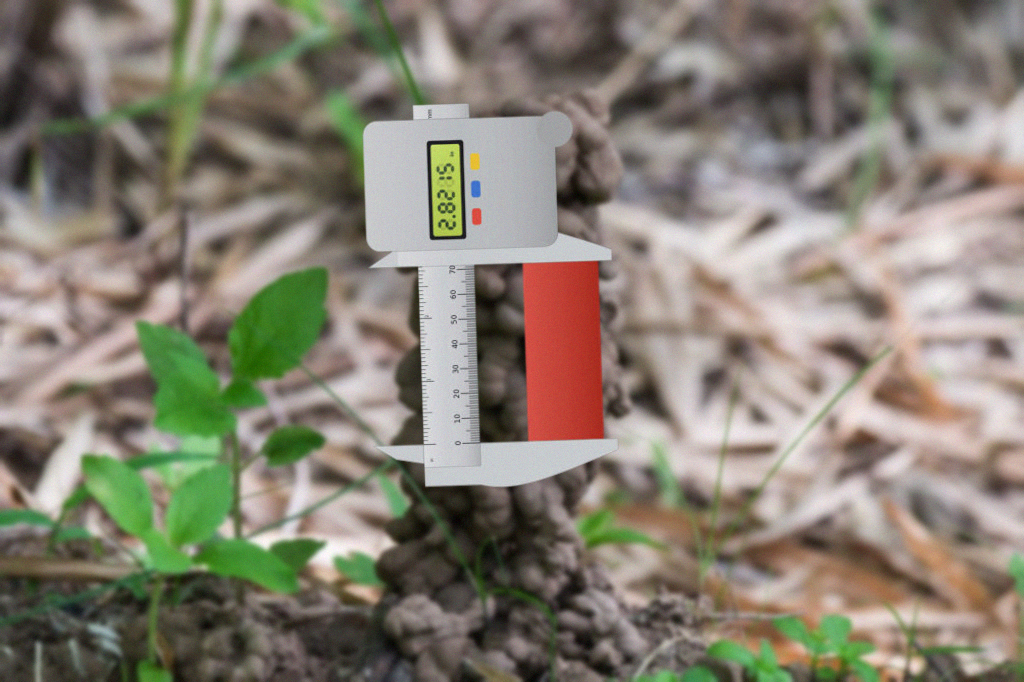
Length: {"value": 2.8215, "unit": "in"}
